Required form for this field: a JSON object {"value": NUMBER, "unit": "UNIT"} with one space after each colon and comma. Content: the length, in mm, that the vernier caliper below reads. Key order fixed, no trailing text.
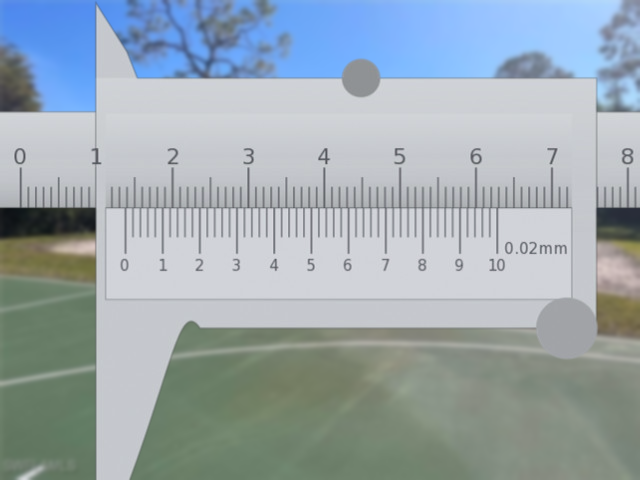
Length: {"value": 13.8, "unit": "mm"}
